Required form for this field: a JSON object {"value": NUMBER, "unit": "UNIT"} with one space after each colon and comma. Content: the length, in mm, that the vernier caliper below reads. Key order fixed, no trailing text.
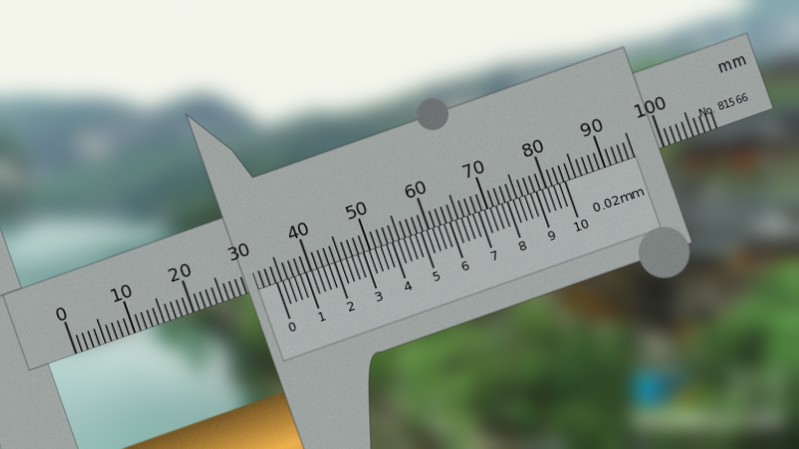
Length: {"value": 34.2, "unit": "mm"}
